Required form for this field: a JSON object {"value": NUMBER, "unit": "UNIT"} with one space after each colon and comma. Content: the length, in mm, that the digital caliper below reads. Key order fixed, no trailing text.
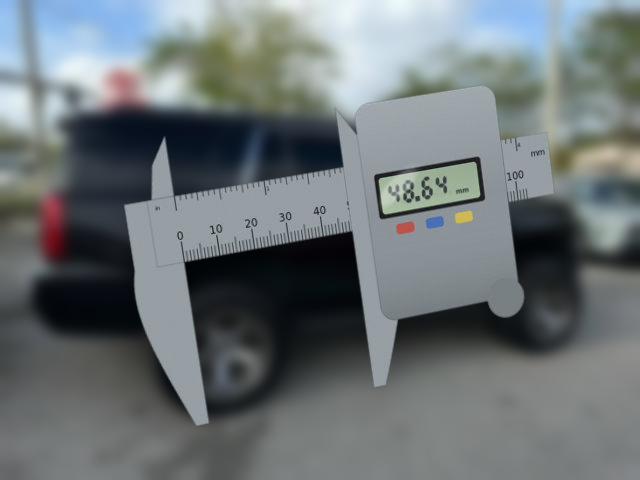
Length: {"value": 48.64, "unit": "mm"}
